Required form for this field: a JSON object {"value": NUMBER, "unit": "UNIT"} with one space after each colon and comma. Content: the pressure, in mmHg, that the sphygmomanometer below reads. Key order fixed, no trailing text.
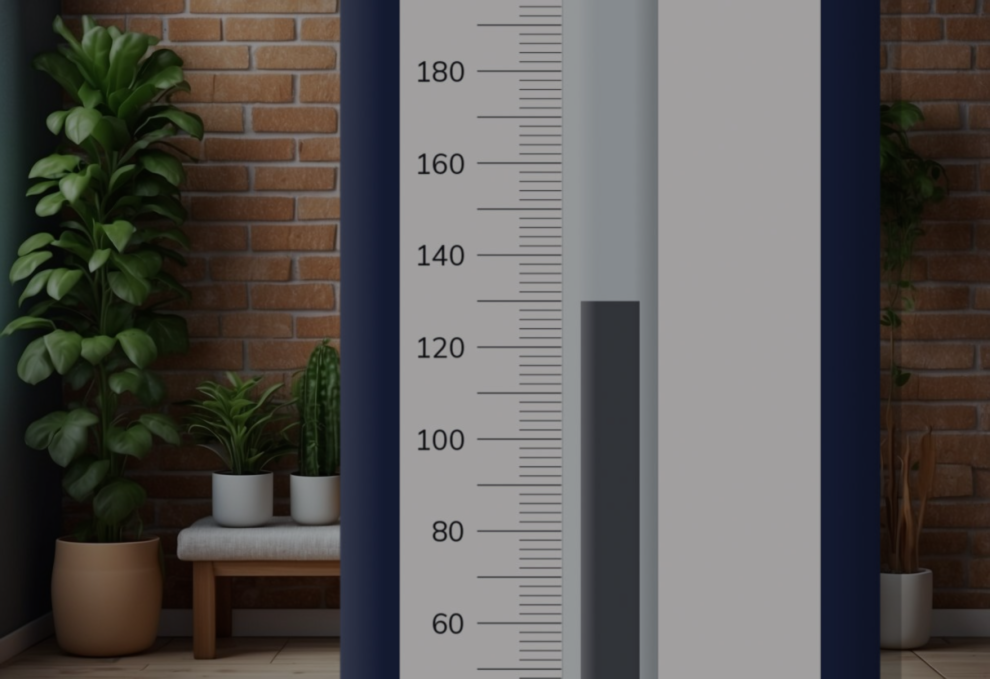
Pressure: {"value": 130, "unit": "mmHg"}
